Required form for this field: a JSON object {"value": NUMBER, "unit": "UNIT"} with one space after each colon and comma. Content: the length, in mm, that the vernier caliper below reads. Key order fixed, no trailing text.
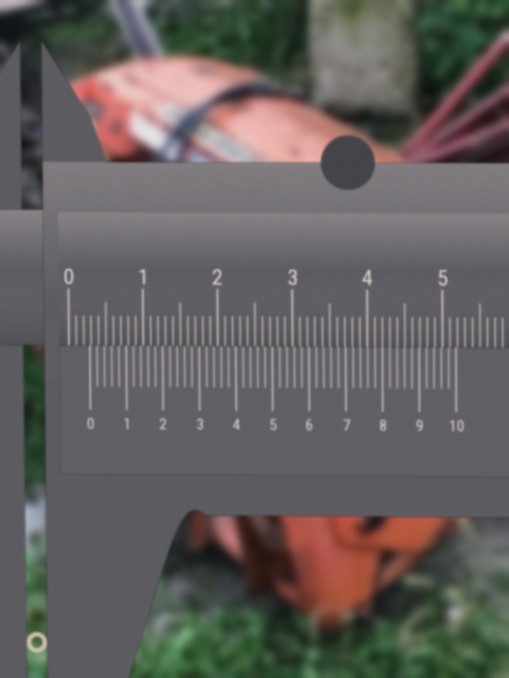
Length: {"value": 2.8, "unit": "mm"}
